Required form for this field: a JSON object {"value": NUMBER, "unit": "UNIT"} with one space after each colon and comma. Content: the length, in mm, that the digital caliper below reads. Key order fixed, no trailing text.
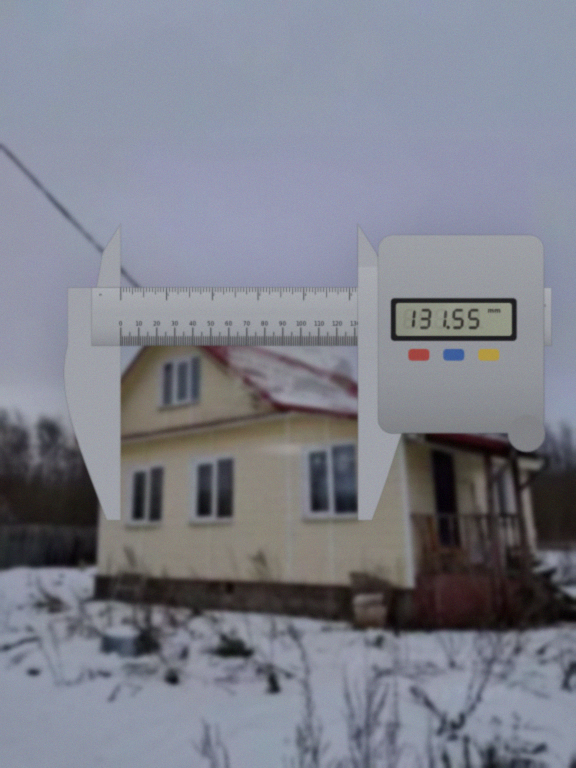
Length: {"value": 131.55, "unit": "mm"}
